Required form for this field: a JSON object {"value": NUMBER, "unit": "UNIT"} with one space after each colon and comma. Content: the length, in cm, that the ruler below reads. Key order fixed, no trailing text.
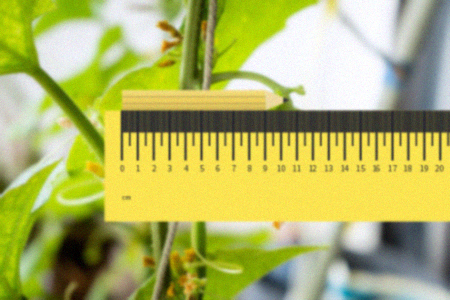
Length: {"value": 10.5, "unit": "cm"}
